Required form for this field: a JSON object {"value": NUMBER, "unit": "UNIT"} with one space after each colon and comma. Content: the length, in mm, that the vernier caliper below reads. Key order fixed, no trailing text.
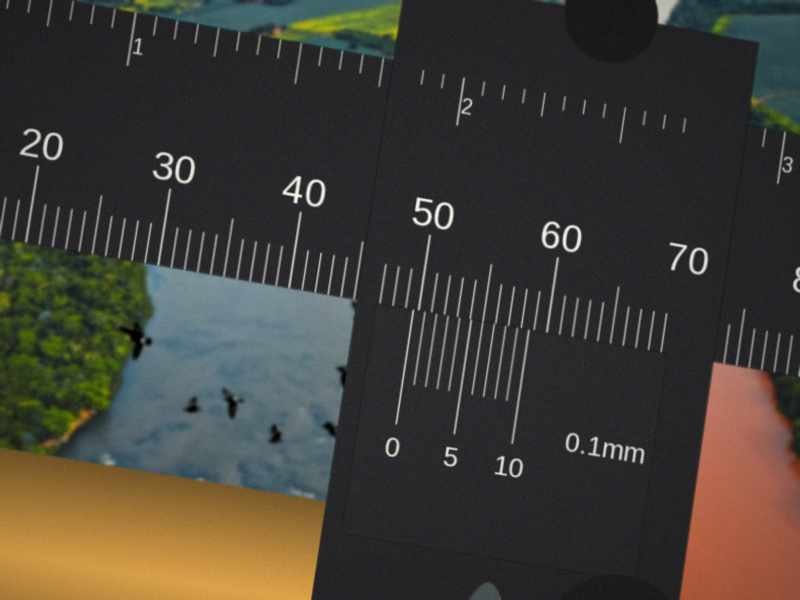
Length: {"value": 49.6, "unit": "mm"}
